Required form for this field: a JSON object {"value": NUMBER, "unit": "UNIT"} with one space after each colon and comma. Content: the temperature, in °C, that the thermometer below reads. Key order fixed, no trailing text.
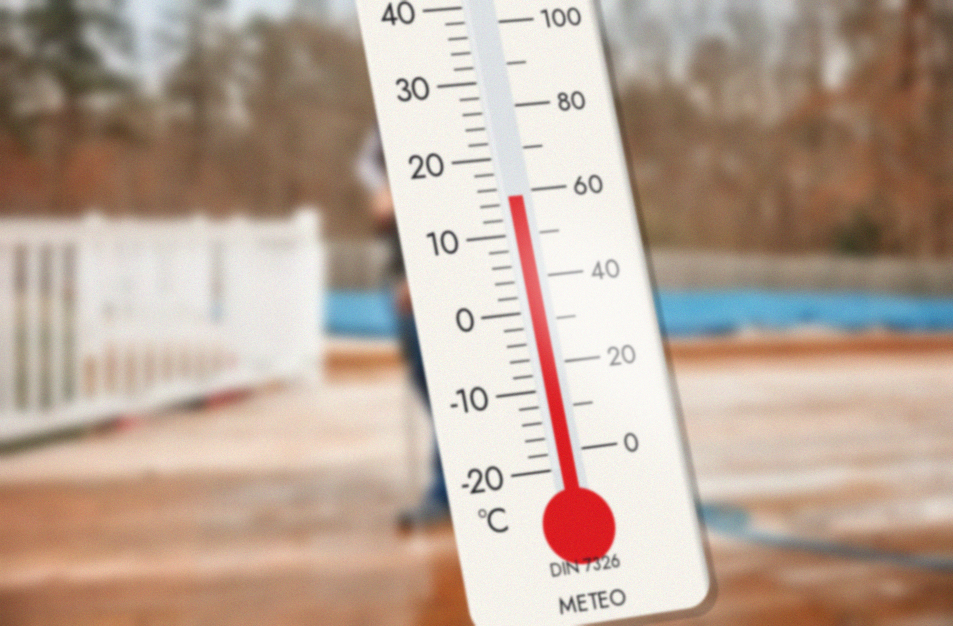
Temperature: {"value": 15, "unit": "°C"}
